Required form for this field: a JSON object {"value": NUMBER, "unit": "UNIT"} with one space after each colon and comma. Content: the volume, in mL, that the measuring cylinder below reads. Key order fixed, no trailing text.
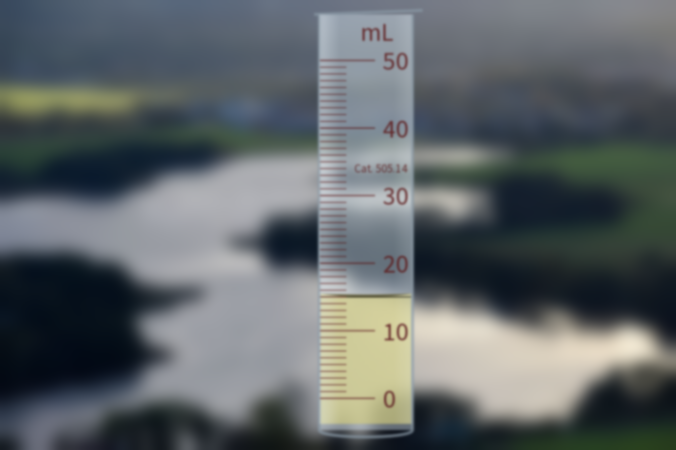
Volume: {"value": 15, "unit": "mL"}
